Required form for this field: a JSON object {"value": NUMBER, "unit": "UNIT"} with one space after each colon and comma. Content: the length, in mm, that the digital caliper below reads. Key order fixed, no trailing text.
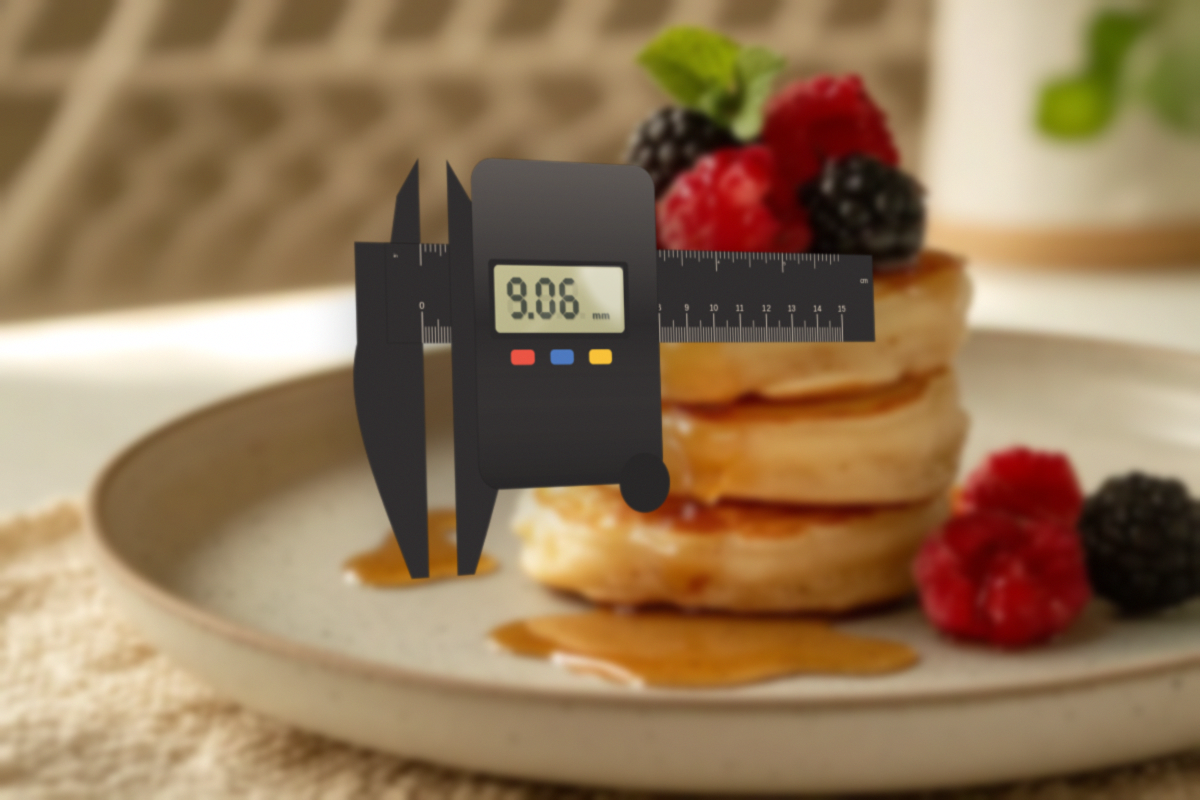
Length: {"value": 9.06, "unit": "mm"}
